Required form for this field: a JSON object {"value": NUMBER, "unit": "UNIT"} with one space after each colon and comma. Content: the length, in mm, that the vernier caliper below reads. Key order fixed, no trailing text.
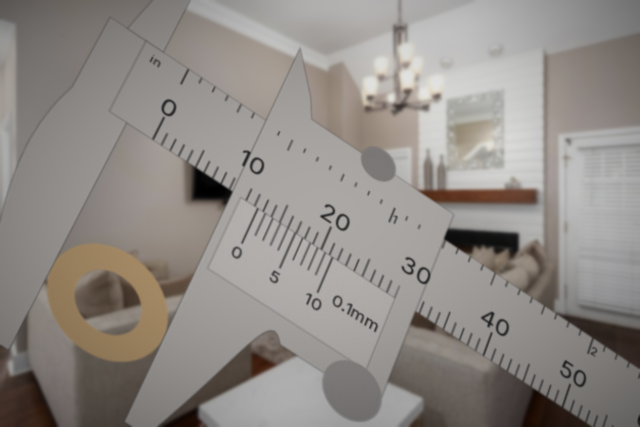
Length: {"value": 12.4, "unit": "mm"}
